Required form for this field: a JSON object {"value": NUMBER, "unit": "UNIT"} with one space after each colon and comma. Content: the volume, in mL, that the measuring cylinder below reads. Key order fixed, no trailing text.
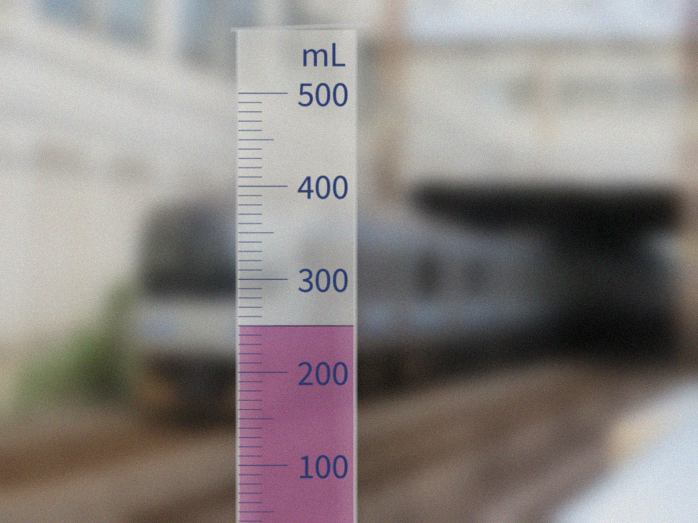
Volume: {"value": 250, "unit": "mL"}
